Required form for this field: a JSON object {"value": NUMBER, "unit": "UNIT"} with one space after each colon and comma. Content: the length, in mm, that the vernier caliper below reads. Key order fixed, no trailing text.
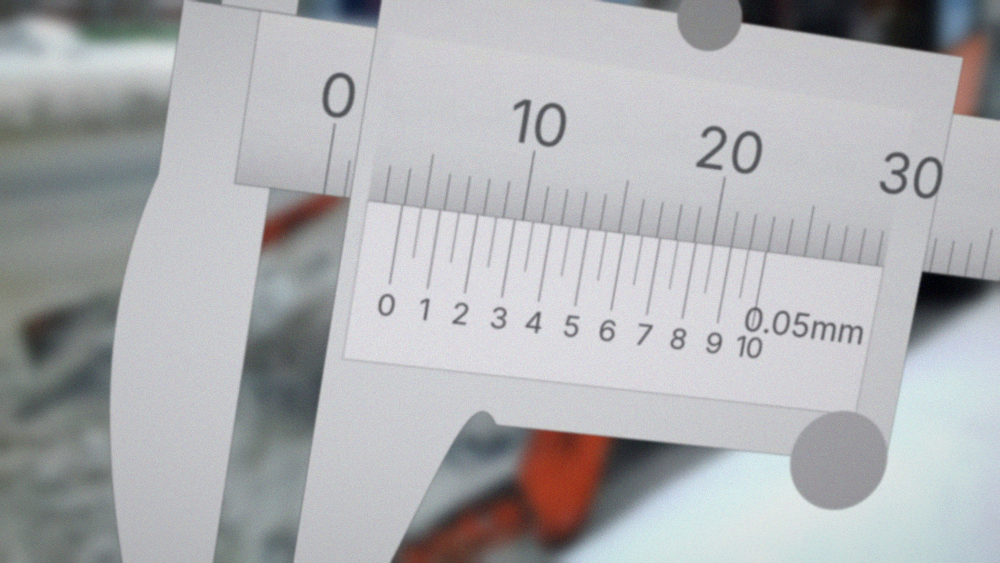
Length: {"value": 3.9, "unit": "mm"}
